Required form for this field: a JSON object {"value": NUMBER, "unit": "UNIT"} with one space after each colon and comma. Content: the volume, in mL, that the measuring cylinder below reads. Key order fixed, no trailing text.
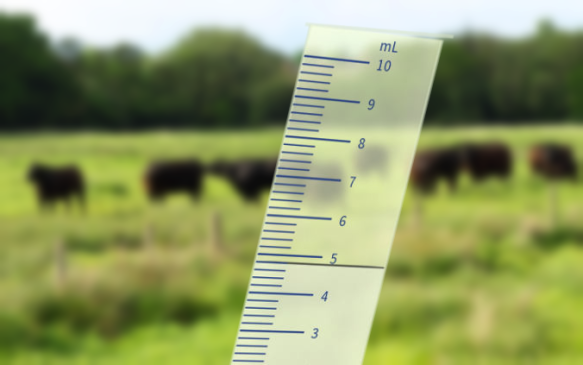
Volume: {"value": 4.8, "unit": "mL"}
